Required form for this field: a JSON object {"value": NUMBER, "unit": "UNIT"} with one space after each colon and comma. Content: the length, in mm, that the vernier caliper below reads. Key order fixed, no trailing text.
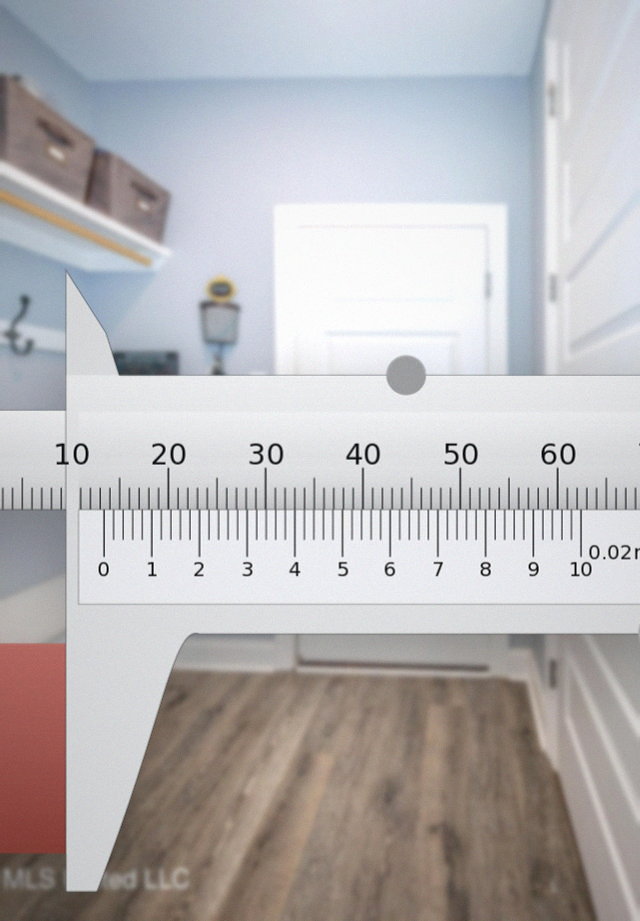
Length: {"value": 13.4, "unit": "mm"}
